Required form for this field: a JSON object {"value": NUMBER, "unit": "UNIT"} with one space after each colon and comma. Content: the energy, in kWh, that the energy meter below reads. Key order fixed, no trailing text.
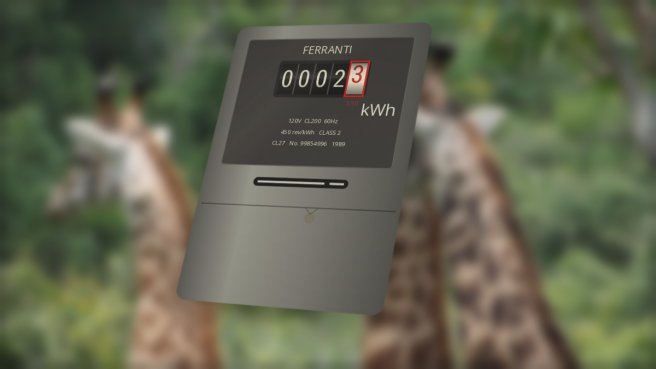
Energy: {"value": 2.3, "unit": "kWh"}
